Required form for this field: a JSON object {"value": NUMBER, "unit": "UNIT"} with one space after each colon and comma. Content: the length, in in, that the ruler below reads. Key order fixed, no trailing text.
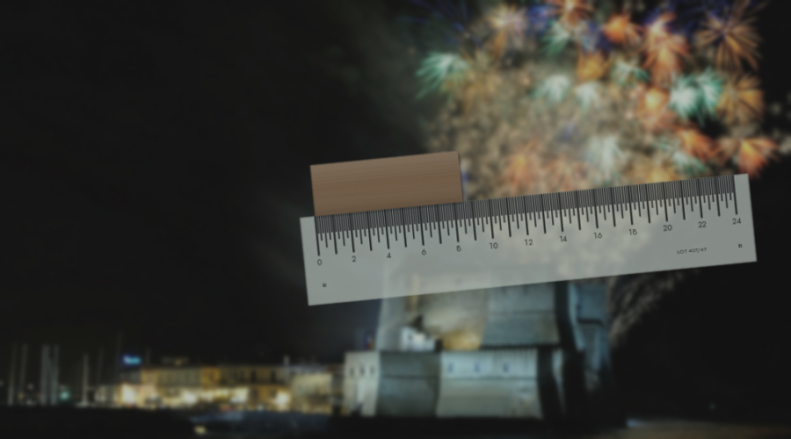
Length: {"value": 8.5, "unit": "in"}
